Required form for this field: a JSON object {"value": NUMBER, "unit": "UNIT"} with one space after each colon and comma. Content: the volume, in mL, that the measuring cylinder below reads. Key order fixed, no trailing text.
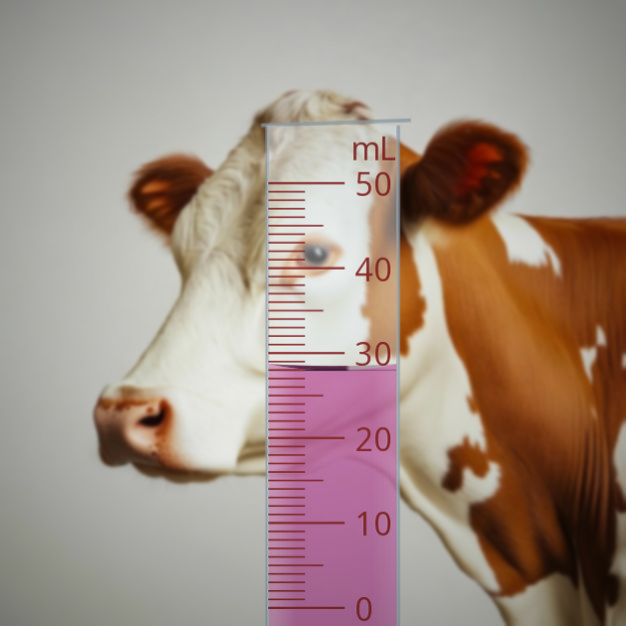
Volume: {"value": 28, "unit": "mL"}
